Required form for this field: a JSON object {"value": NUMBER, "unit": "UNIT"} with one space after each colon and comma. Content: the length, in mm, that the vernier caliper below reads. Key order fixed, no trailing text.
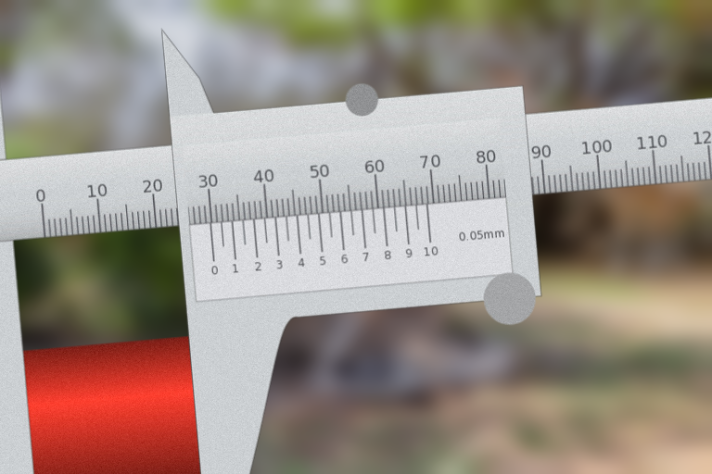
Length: {"value": 29.8, "unit": "mm"}
